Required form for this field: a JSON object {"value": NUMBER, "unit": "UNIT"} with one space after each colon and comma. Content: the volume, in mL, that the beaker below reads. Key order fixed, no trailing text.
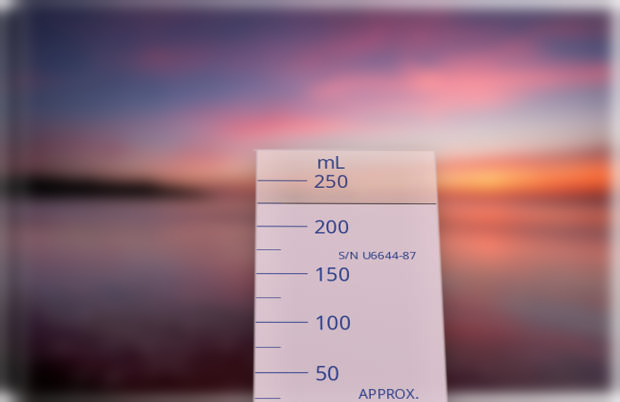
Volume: {"value": 225, "unit": "mL"}
